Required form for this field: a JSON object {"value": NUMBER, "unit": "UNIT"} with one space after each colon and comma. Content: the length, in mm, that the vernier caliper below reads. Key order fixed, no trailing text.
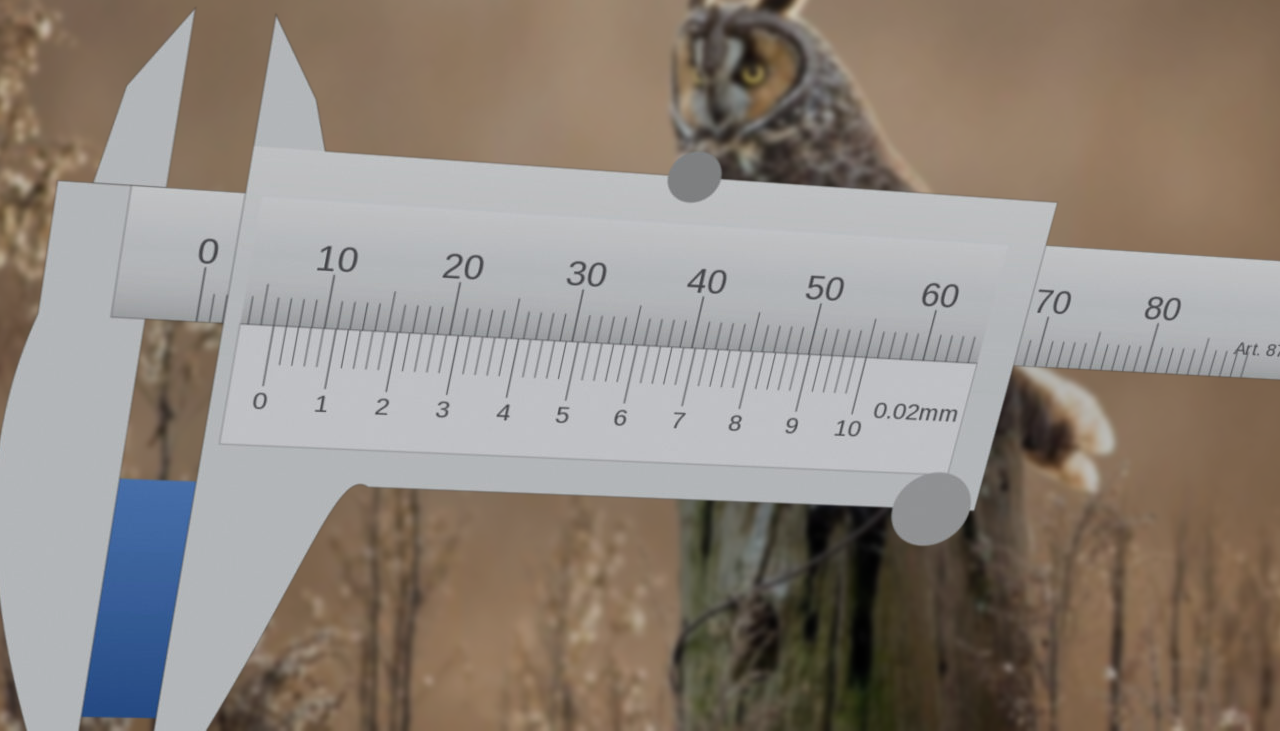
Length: {"value": 6.0, "unit": "mm"}
